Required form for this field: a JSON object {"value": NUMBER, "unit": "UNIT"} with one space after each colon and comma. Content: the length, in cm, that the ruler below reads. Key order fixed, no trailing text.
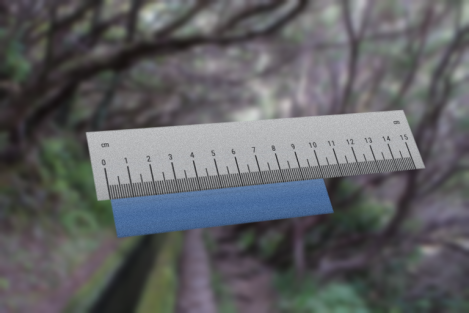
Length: {"value": 10, "unit": "cm"}
